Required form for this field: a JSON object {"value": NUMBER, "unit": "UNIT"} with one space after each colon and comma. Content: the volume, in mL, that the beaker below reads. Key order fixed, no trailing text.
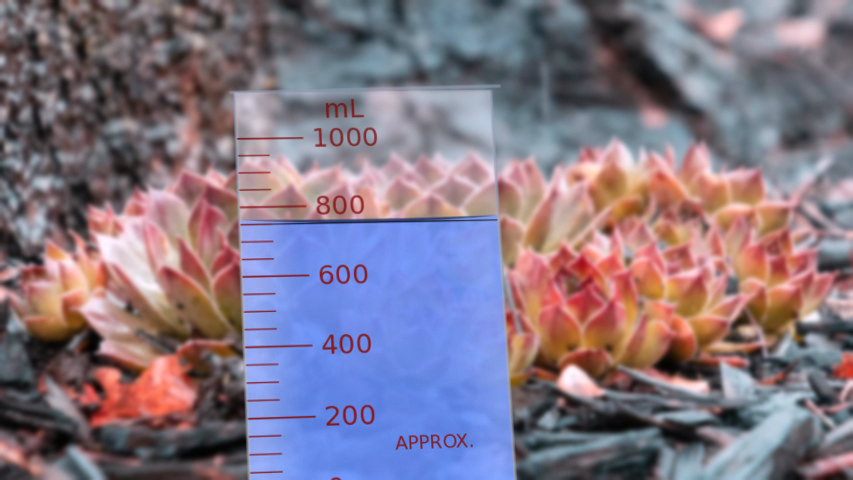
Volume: {"value": 750, "unit": "mL"}
